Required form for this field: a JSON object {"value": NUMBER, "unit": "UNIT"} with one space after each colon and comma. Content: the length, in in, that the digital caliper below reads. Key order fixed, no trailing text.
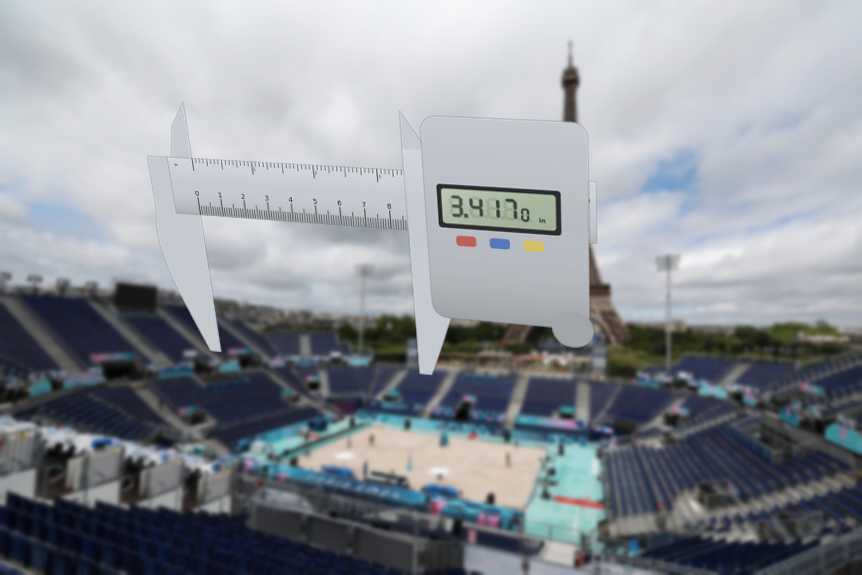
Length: {"value": 3.4170, "unit": "in"}
